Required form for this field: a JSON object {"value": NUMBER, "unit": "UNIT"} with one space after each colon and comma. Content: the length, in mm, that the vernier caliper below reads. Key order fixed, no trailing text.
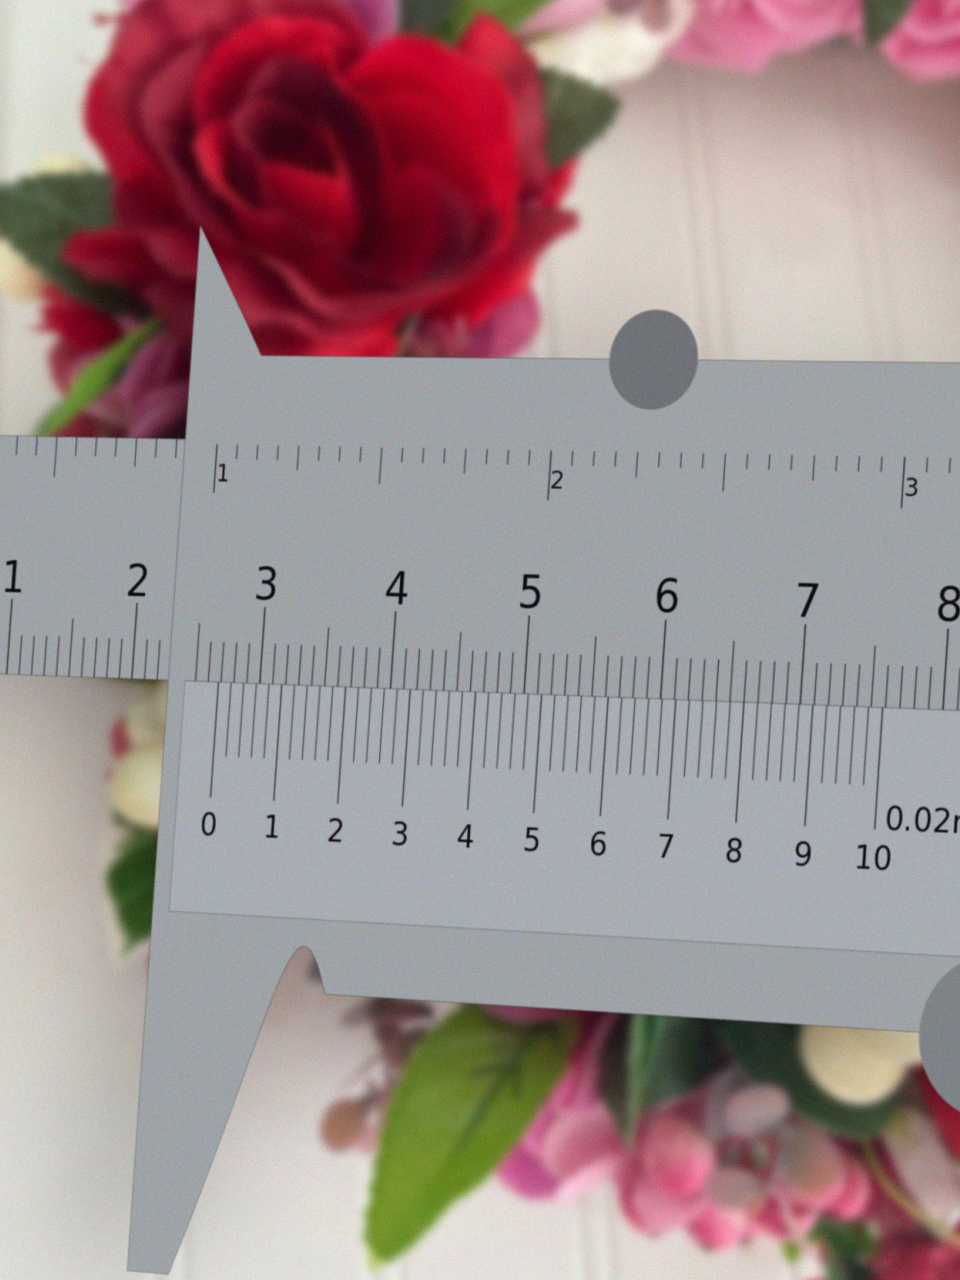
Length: {"value": 26.8, "unit": "mm"}
